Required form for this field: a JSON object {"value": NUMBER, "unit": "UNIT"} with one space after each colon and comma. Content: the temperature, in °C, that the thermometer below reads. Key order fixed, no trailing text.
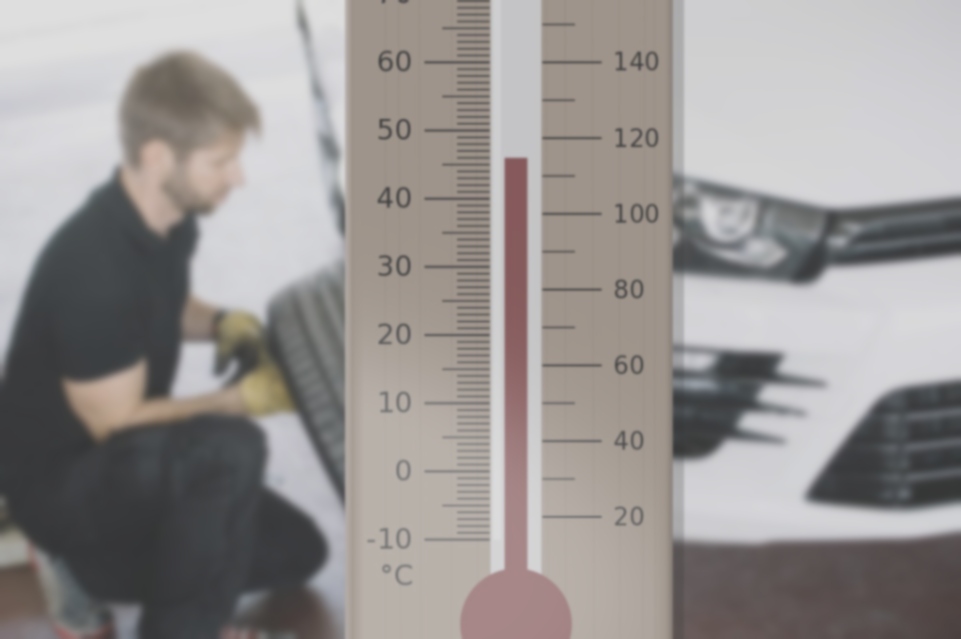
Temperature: {"value": 46, "unit": "°C"}
